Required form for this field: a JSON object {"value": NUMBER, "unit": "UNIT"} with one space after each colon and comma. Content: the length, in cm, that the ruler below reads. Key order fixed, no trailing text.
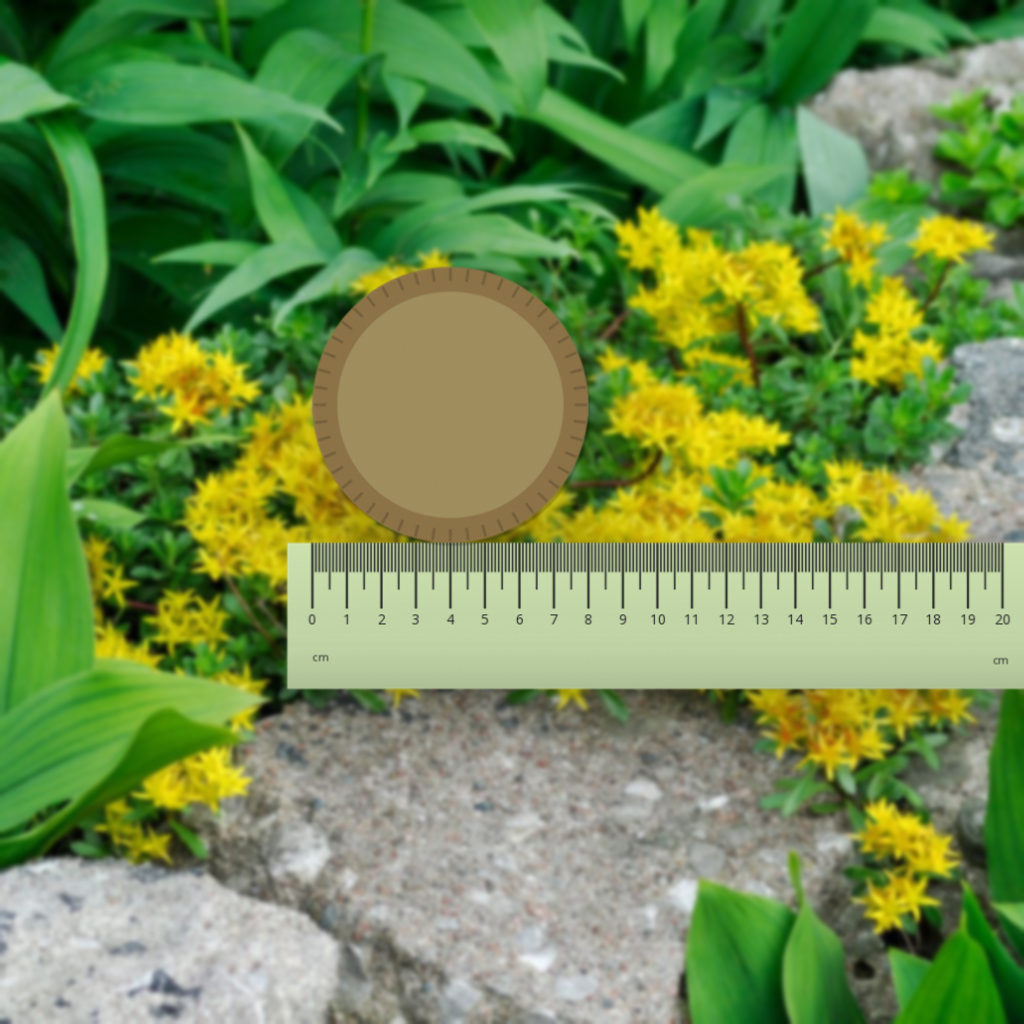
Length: {"value": 8, "unit": "cm"}
